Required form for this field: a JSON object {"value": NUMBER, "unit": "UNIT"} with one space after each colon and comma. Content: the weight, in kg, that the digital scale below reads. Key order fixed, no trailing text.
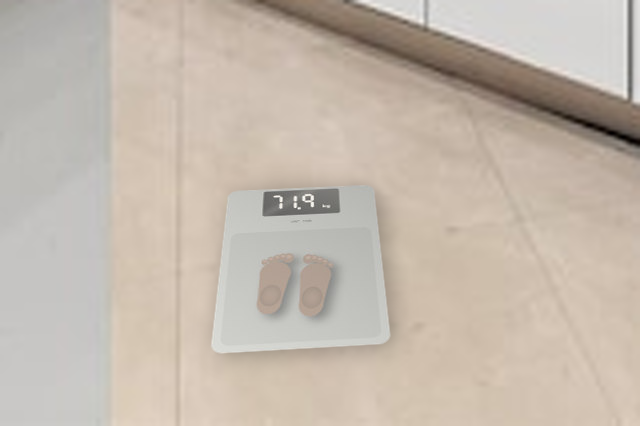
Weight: {"value": 71.9, "unit": "kg"}
